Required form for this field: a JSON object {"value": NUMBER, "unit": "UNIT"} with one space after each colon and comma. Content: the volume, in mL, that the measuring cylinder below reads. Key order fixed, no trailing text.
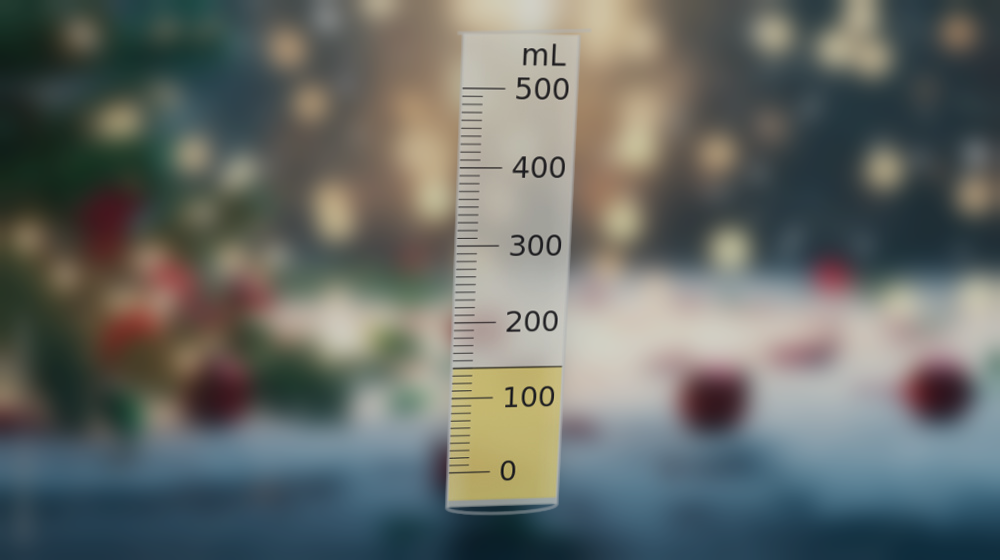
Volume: {"value": 140, "unit": "mL"}
